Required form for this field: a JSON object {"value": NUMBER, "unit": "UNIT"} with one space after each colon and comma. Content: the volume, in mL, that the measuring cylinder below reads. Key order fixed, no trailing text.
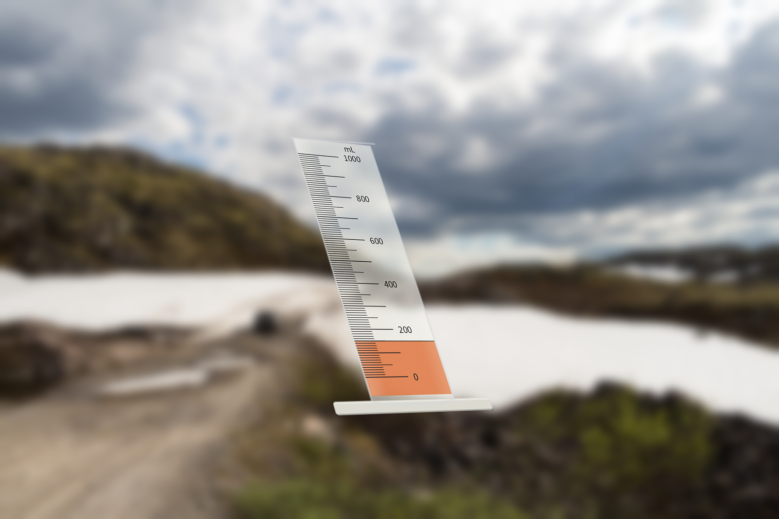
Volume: {"value": 150, "unit": "mL"}
